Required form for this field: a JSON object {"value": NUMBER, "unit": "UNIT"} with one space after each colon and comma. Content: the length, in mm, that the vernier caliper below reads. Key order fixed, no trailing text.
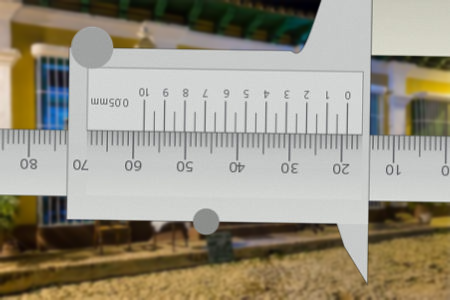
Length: {"value": 19.0, "unit": "mm"}
